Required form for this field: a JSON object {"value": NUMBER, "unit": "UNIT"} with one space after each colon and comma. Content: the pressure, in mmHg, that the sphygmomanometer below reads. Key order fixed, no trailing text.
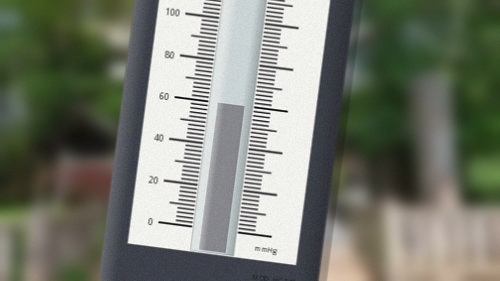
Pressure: {"value": 60, "unit": "mmHg"}
